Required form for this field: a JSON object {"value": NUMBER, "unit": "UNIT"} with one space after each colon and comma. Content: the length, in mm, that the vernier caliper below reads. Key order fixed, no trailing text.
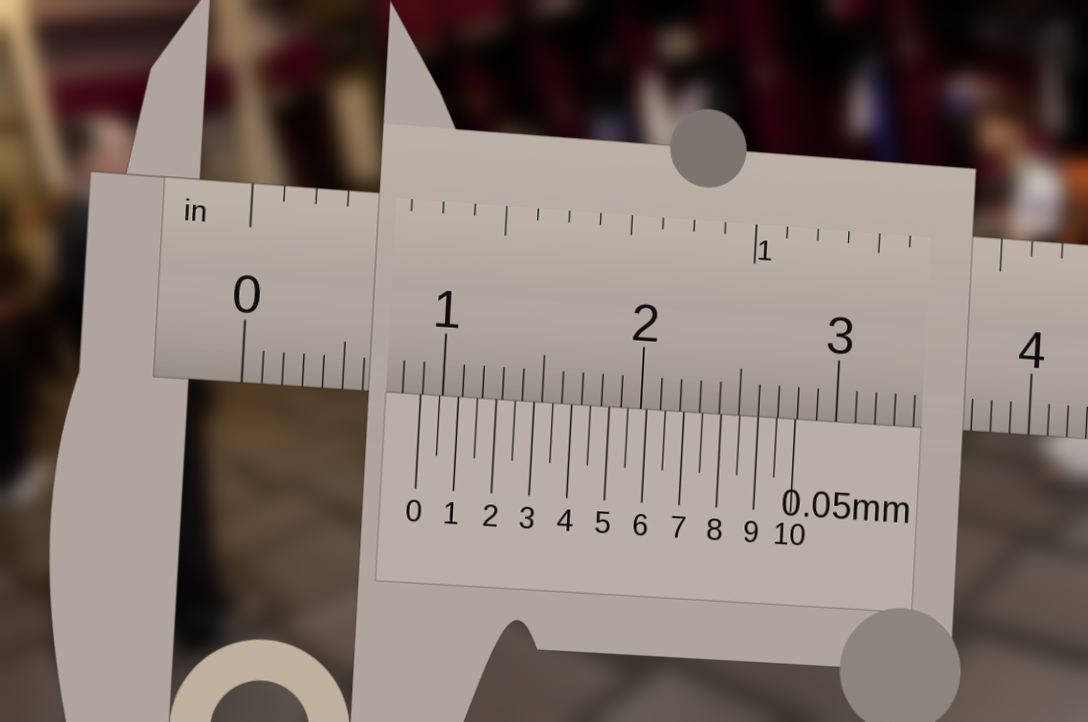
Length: {"value": 8.9, "unit": "mm"}
